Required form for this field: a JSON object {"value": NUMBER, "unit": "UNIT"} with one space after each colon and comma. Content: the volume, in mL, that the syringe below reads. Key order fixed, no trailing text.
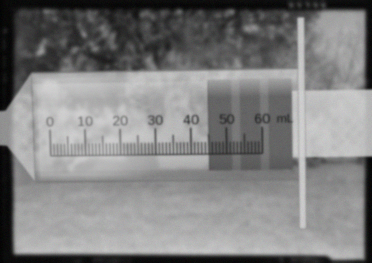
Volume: {"value": 45, "unit": "mL"}
